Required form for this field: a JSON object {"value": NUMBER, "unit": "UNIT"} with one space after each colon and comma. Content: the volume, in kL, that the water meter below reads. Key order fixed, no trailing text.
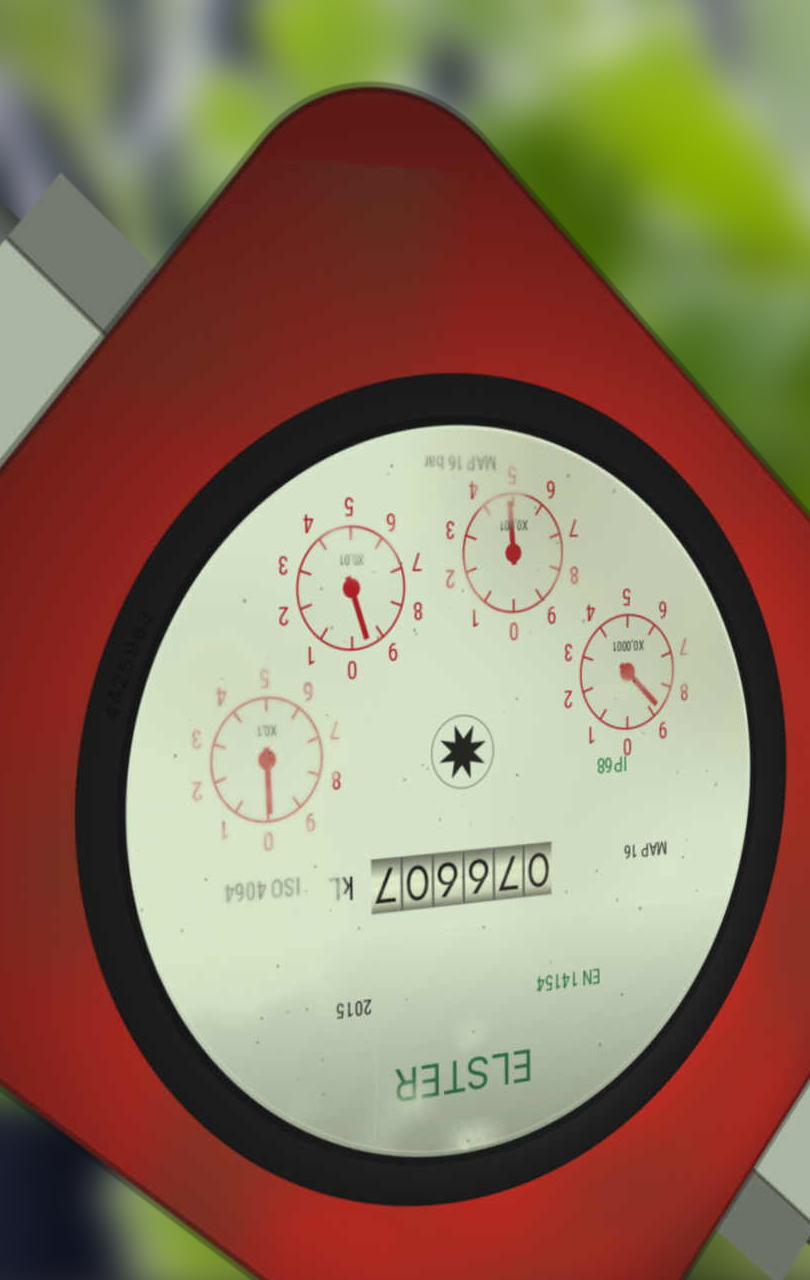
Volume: {"value": 76606.9948, "unit": "kL"}
